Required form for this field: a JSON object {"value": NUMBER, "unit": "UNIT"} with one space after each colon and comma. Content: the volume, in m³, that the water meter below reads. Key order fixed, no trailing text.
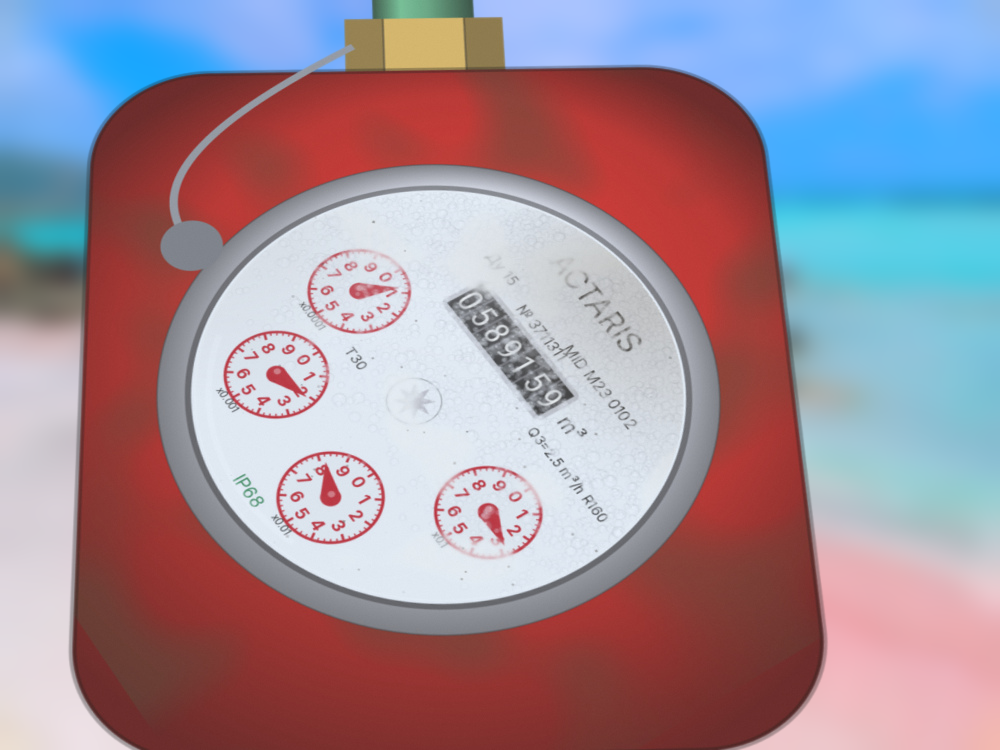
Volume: {"value": 589159.2820, "unit": "m³"}
